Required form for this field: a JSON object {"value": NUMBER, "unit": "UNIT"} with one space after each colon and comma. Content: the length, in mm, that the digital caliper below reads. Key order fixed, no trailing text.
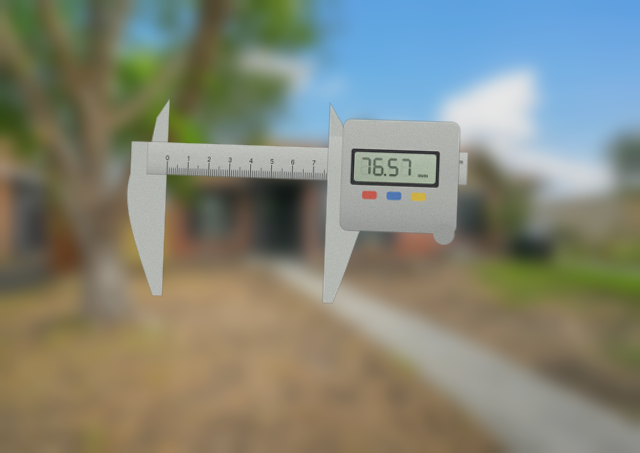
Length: {"value": 76.57, "unit": "mm"}
